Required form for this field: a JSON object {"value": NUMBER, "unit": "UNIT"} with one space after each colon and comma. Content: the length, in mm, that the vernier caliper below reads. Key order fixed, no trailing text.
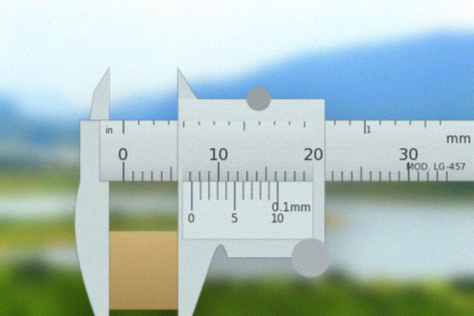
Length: {"value": 7.2, "unit": "mm"}
